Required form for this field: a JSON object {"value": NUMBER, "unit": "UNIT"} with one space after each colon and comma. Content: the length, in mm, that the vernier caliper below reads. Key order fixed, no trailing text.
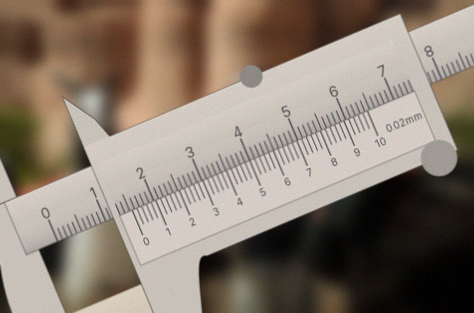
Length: {"value": 15.5, "unit": "mm"}
